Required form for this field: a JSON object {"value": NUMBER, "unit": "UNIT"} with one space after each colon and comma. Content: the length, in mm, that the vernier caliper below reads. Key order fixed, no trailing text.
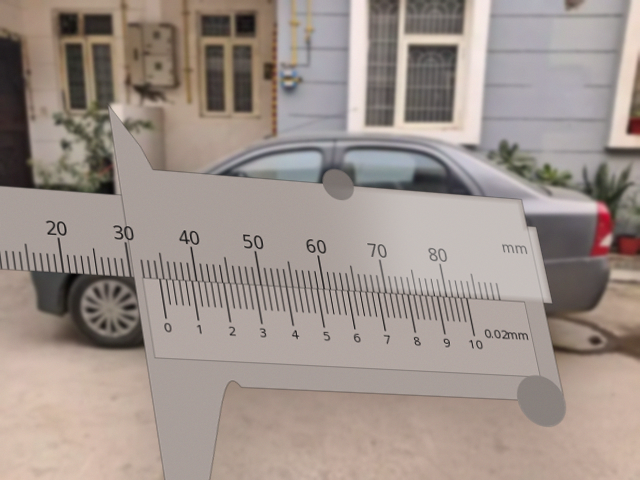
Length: {"value": 34.4, "unit": "mm"}
